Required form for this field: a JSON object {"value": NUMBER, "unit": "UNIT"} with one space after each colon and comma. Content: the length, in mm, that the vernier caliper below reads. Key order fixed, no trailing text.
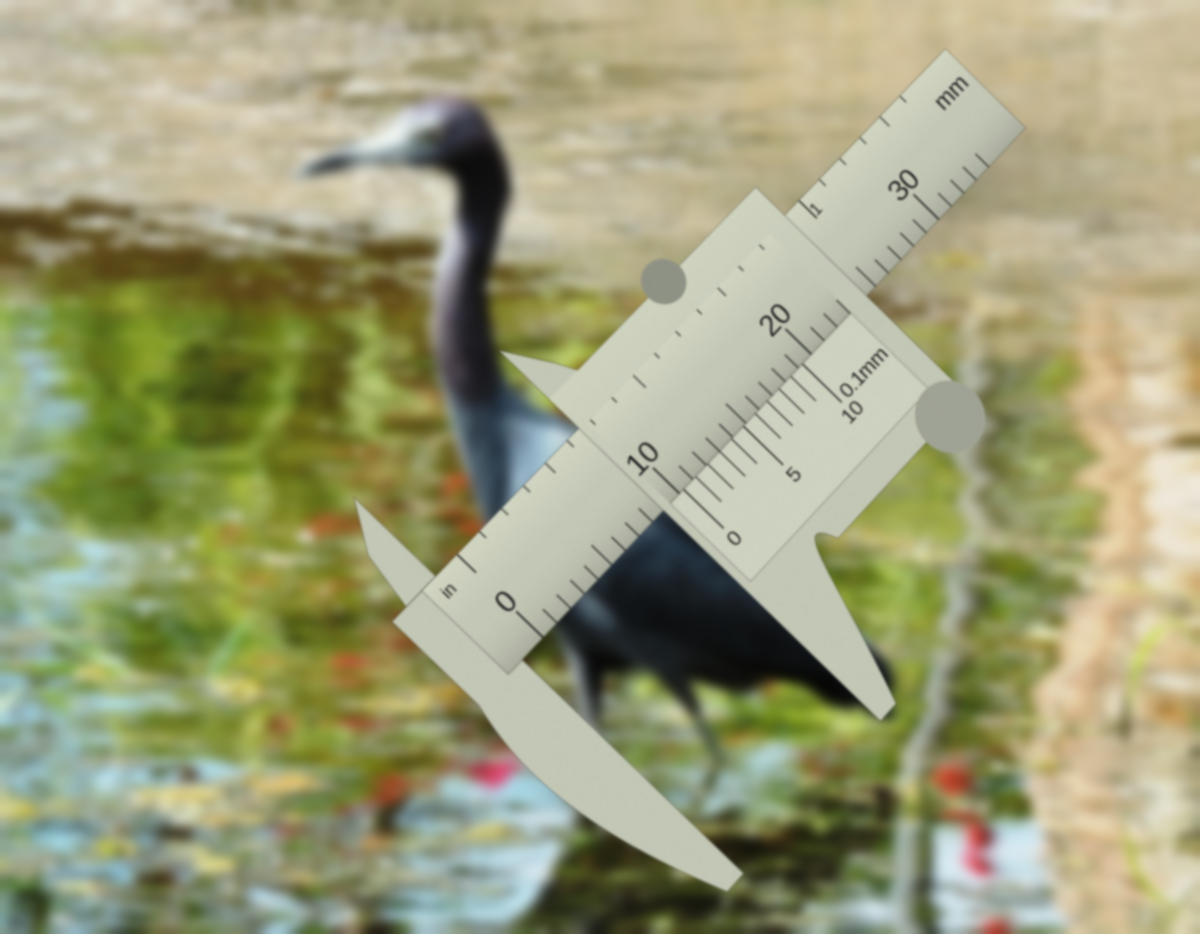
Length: {"value": 10.3, "unit": "mm"}
